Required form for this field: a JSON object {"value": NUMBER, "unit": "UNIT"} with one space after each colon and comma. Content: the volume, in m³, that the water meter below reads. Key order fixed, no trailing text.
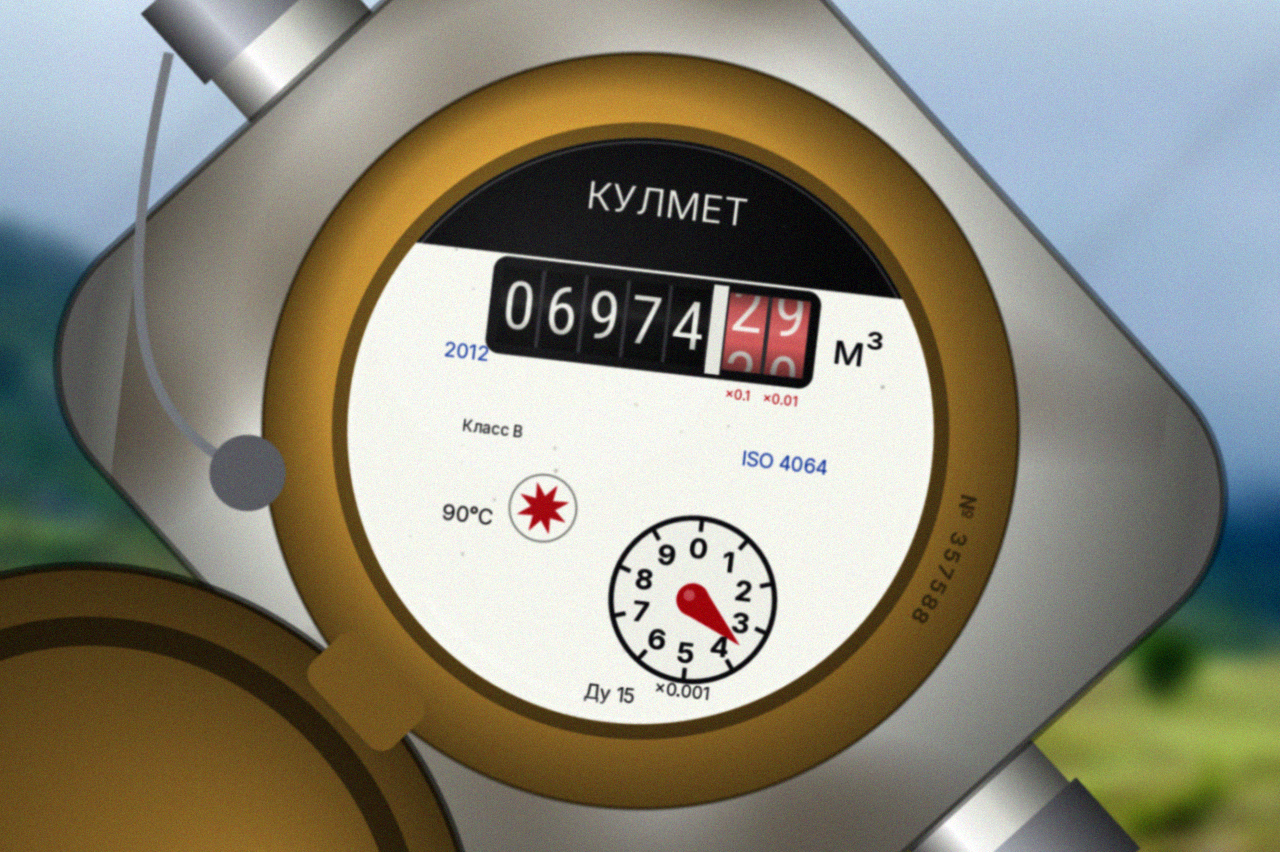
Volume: {"value": 6974.293, "unit": "m³"}
